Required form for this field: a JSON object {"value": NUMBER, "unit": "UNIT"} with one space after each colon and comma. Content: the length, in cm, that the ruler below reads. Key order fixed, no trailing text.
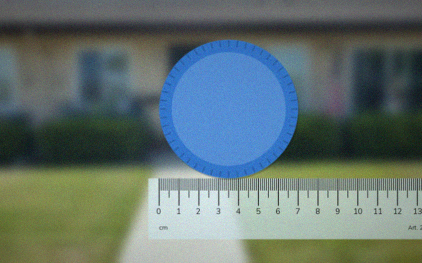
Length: {"value": 7, "unit": "cm"}
